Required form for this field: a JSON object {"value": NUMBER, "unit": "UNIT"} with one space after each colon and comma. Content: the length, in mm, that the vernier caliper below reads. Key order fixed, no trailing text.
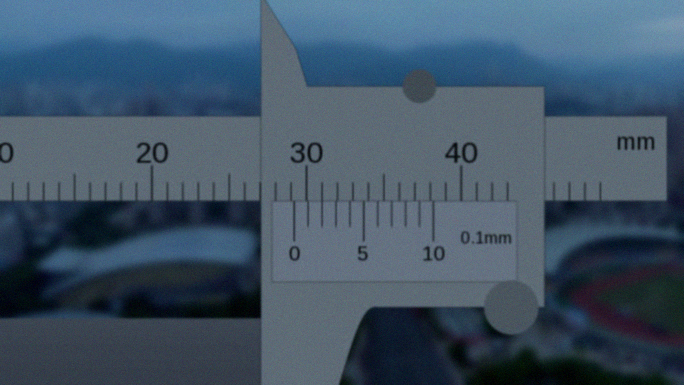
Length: {"value": 29.2, "unit": "mm"}
